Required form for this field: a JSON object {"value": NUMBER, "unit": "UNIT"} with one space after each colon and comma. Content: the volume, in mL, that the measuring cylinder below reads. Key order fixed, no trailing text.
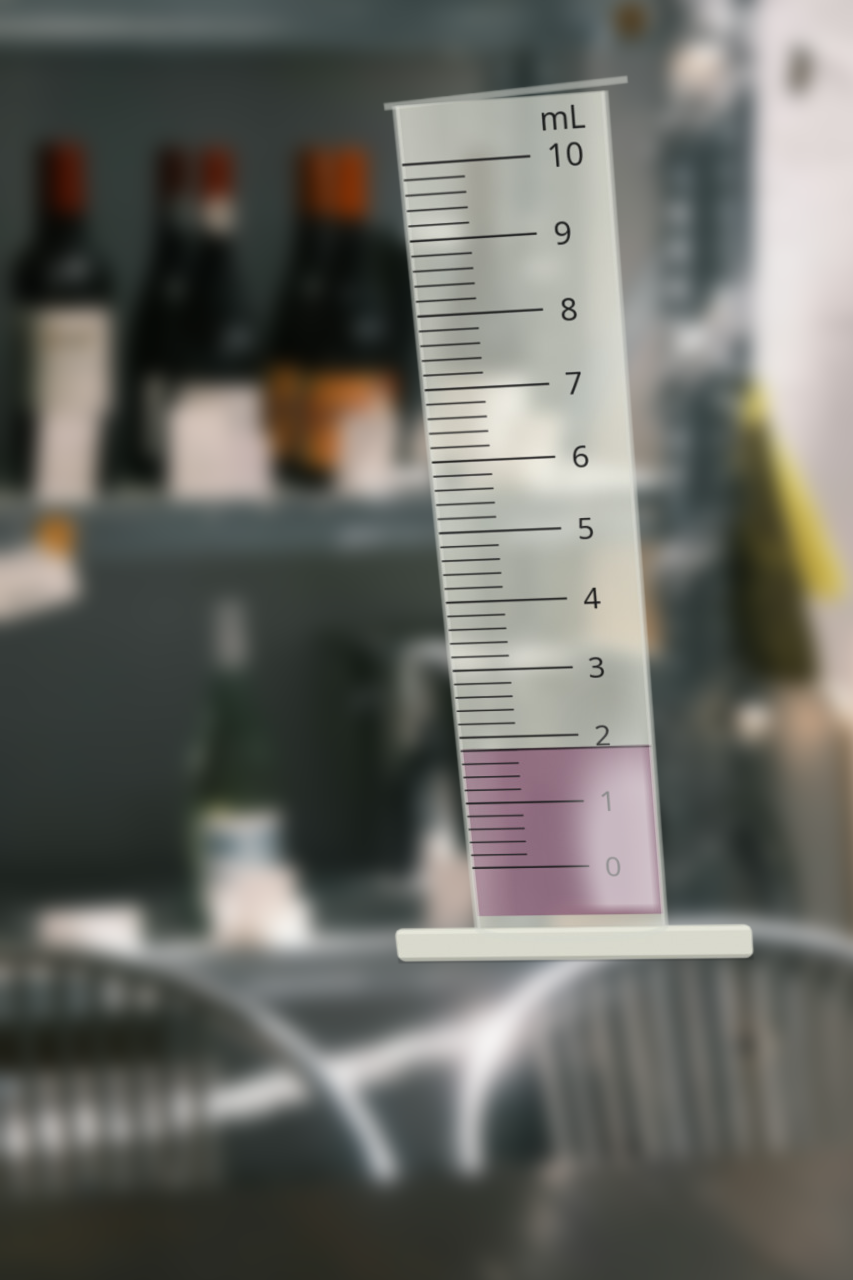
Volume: {"value": 1.8, "unit": "mL"}
